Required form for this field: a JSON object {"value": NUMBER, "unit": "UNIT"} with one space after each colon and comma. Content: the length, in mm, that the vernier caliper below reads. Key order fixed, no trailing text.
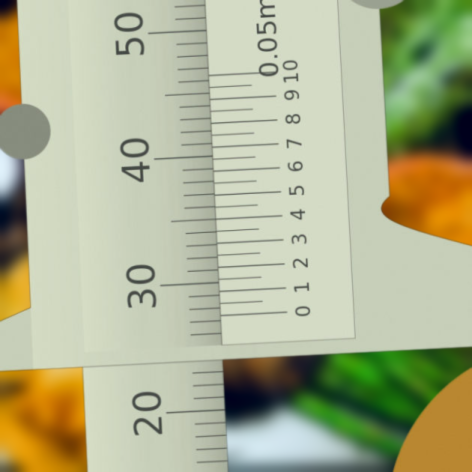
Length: {"value": 27.4, "unit": "mm"}
